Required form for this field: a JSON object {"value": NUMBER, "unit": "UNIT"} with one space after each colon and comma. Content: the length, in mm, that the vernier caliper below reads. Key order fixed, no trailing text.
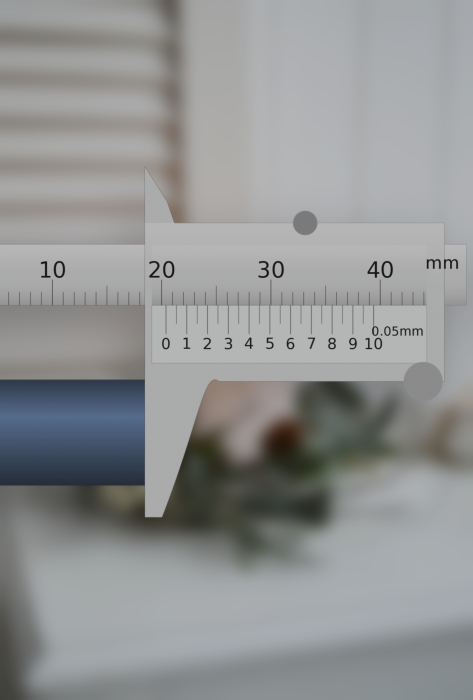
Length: {"value": 20.4, "unit": "mm"}
